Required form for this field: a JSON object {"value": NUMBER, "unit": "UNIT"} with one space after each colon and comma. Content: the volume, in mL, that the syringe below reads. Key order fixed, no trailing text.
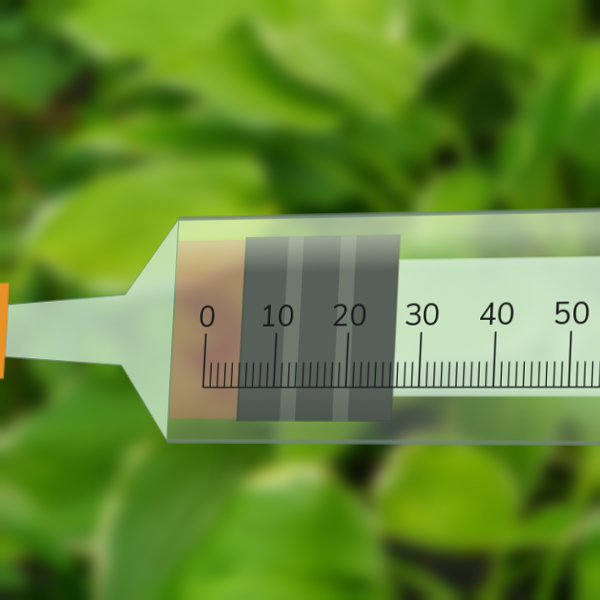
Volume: {"value": 5, "unit": "mL"}
